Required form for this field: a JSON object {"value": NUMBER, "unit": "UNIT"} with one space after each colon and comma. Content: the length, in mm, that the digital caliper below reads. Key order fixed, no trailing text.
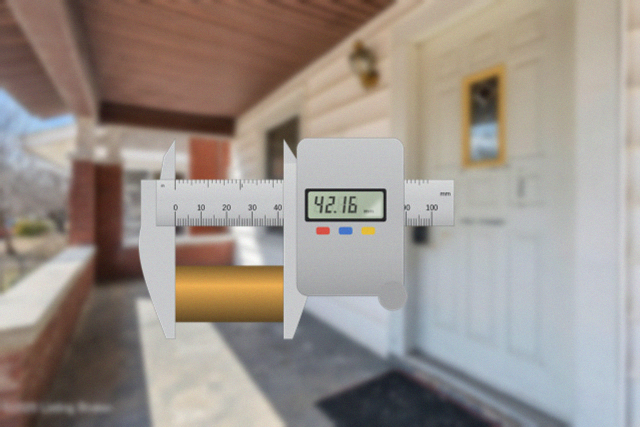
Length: {"value": 42.16, "unit": "mm"}
